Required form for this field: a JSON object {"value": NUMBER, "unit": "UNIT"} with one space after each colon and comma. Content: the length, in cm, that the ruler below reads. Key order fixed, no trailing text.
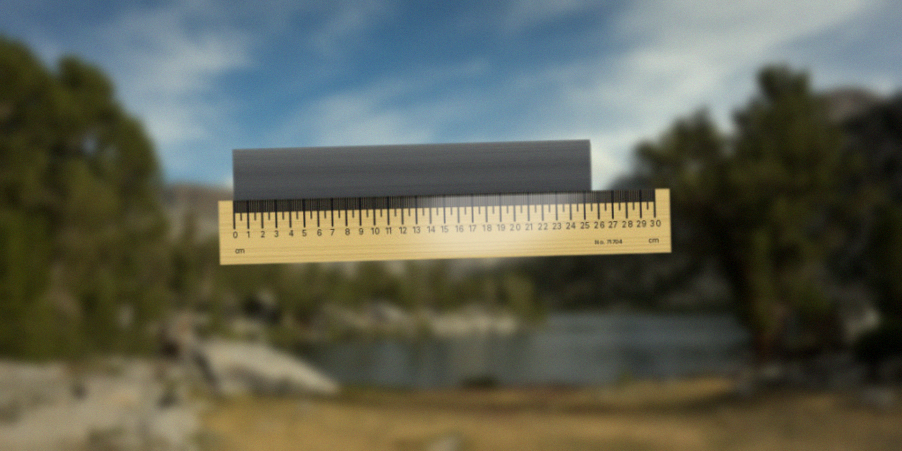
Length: {"value": 25.5, "unit": "cm"}
